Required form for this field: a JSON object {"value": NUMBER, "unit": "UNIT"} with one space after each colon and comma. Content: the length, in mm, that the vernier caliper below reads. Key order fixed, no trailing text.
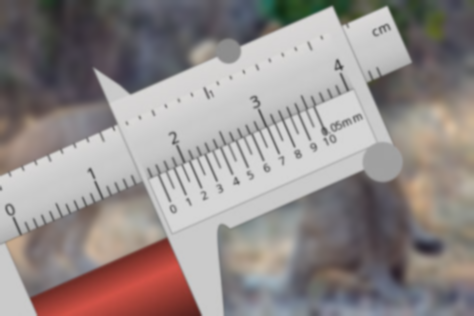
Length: {"value": 16.8, "unit": "mm"}
